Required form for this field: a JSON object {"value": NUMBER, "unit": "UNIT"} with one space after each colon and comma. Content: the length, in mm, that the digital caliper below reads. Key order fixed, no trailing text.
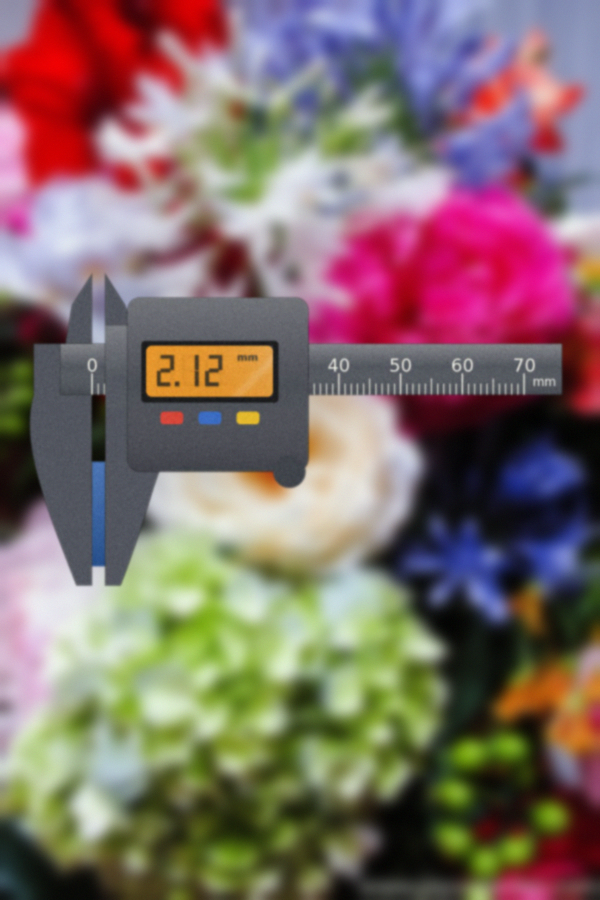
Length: {"value": 2.12, "unit": "mm"}
